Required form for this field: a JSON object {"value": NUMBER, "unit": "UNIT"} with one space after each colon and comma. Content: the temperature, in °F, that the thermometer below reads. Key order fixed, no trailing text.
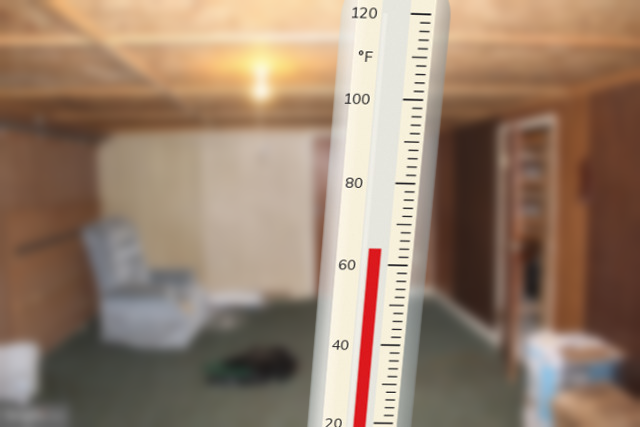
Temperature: {"value": 64, "unit": "°F"}
